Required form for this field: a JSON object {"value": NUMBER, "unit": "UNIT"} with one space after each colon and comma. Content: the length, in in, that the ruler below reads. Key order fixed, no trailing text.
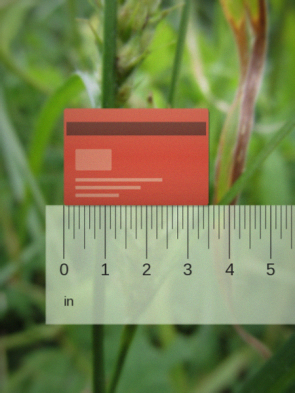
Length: {"value": 3.5, "unit": "in"}
